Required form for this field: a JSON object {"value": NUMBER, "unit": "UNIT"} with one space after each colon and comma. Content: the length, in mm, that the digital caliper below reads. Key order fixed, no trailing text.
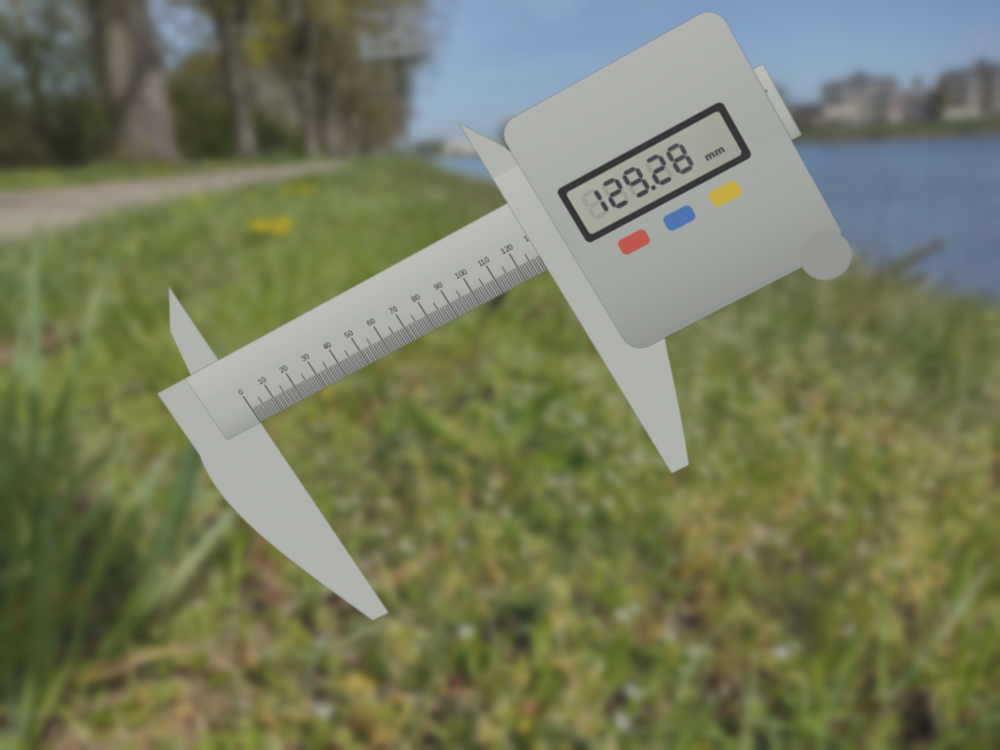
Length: {"value": 129.28, "unit": "mm"}
